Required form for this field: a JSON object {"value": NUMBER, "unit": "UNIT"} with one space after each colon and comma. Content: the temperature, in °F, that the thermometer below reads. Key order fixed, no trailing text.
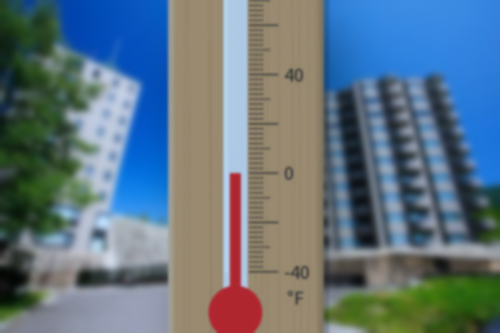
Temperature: {"value": 0, "unit": "°F"}
